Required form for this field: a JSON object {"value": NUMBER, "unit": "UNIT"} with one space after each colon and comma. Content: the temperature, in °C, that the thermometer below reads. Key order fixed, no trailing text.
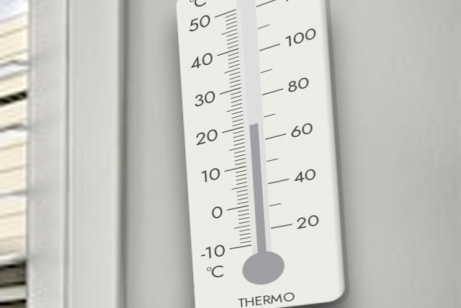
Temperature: {"value": 20, "unit": "°C"}
